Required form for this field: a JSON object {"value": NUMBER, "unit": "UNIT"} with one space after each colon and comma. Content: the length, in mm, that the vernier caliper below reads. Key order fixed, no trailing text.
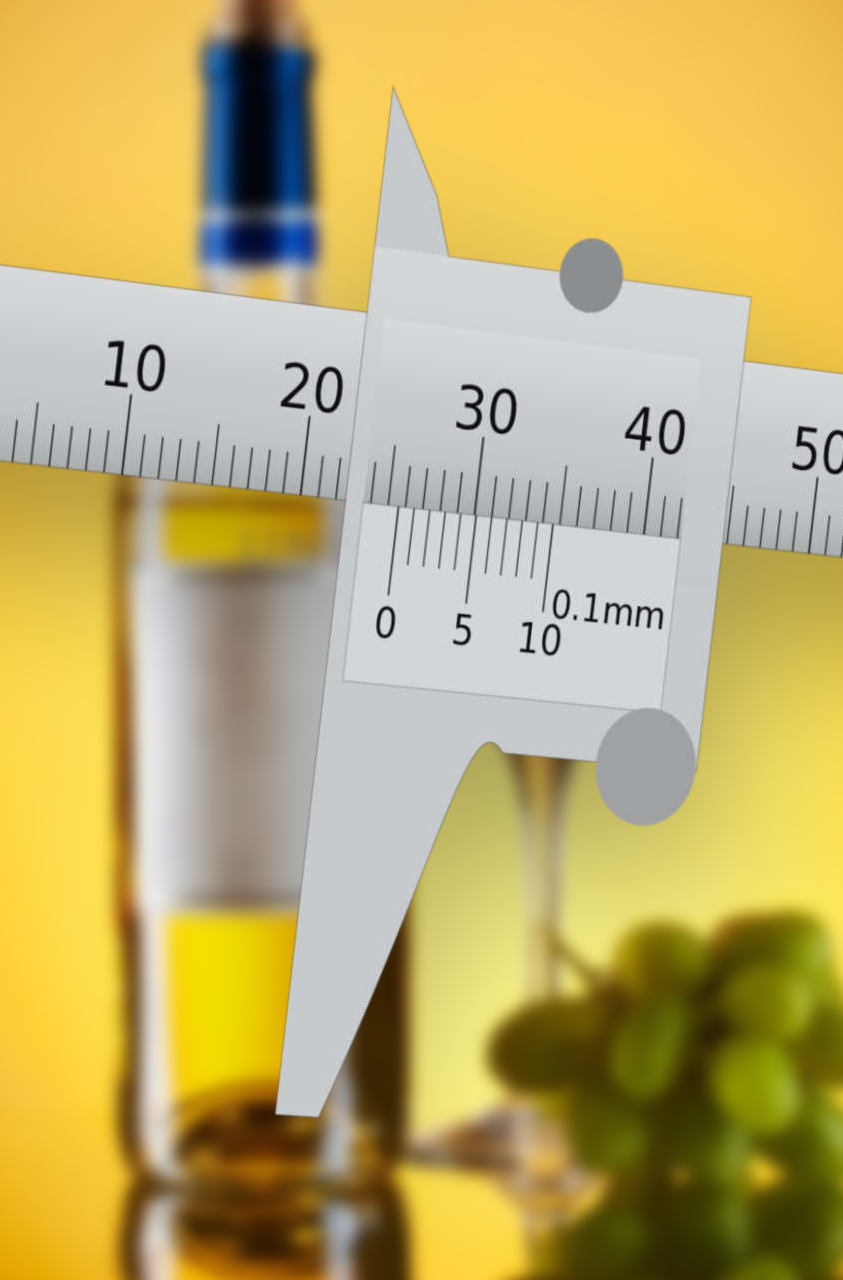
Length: {"value": 25.6, "unit": "mm"}
